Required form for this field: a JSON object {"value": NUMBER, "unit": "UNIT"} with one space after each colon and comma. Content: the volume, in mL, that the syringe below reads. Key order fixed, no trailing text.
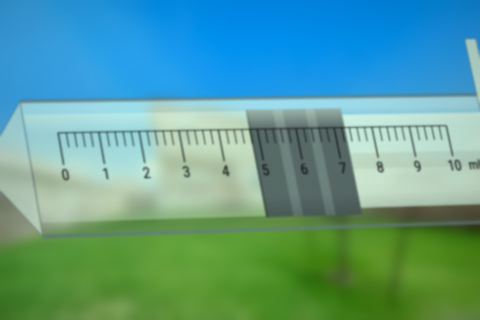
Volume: {"value": 4.8, "unit": "mL"}
